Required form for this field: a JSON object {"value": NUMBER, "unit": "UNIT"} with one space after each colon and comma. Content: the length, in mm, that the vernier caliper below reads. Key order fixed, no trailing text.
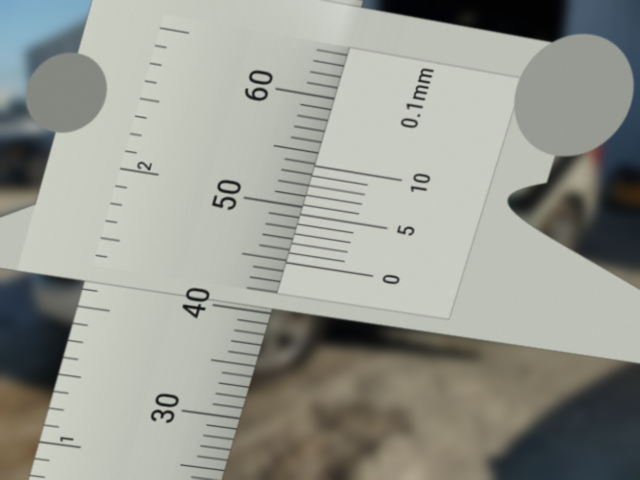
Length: {"value": 44.8, "unit": "mm"}
